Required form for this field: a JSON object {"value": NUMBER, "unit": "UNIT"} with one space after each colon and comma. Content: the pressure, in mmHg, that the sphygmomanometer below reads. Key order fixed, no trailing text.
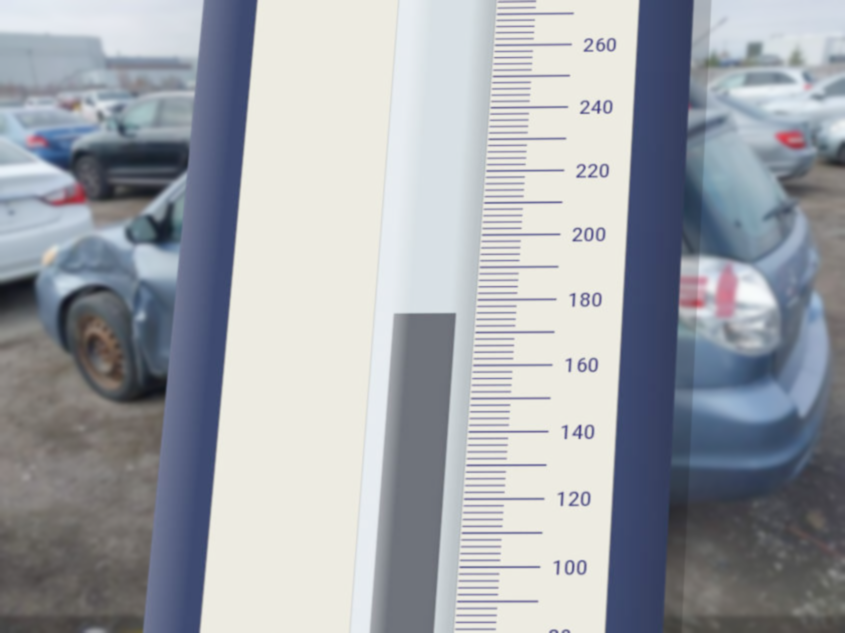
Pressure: {"value": 176, "unit": "mmHg"}
